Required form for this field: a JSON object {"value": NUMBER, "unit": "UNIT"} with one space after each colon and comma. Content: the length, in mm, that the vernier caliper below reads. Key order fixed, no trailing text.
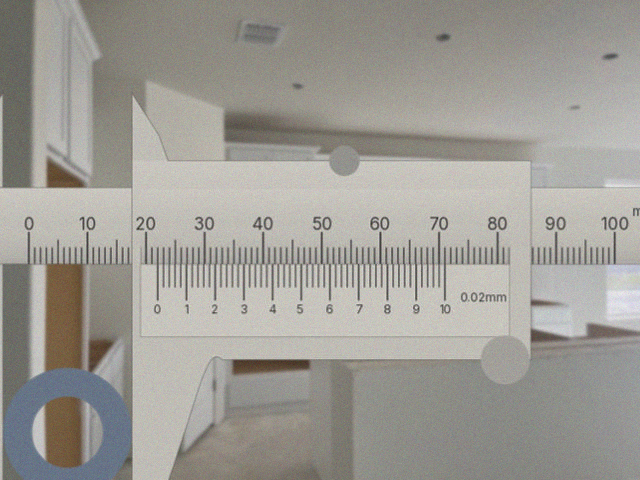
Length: {"value": 22.0, "unit": "mm"}
